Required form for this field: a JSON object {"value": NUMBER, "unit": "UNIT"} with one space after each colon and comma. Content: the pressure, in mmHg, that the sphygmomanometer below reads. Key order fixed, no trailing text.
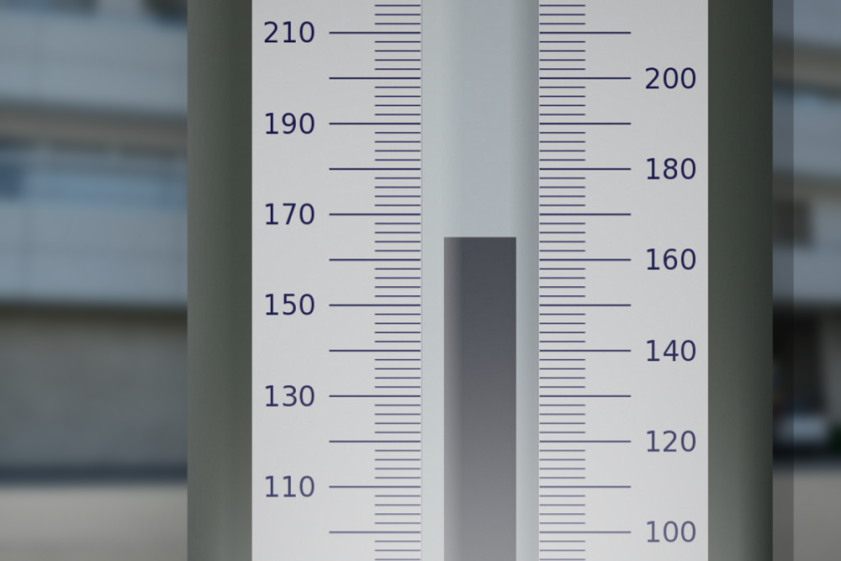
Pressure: {"value": 165, "unit": "mmHg"}
